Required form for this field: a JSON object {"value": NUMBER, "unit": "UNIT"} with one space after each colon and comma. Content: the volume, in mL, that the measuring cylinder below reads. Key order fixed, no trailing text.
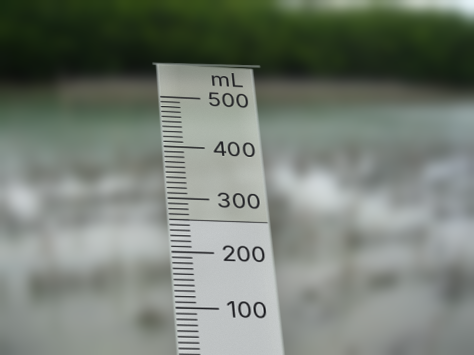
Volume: {"value": 260, "unit": "mL"}
